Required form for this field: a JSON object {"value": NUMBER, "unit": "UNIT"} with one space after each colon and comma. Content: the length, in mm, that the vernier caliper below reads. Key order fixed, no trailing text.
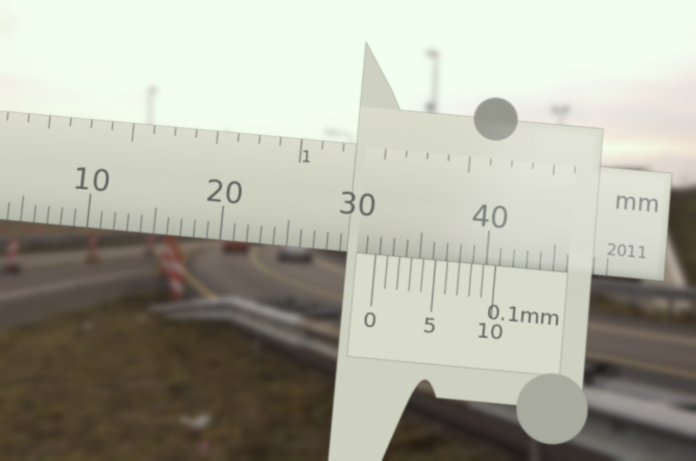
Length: {"value": 31.7, "unit": "mm"}
